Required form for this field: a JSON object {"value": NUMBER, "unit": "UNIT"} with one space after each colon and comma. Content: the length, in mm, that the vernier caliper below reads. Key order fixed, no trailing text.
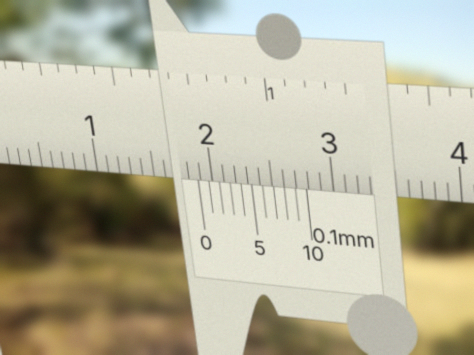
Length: {"value": 18.8, "unit": "mm"}
